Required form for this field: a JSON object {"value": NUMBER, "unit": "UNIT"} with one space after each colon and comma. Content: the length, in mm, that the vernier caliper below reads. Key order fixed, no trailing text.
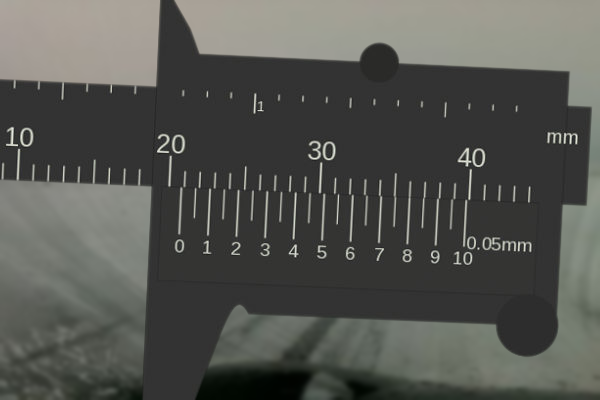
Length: {"value": 20.8, "unit": "mm"}
